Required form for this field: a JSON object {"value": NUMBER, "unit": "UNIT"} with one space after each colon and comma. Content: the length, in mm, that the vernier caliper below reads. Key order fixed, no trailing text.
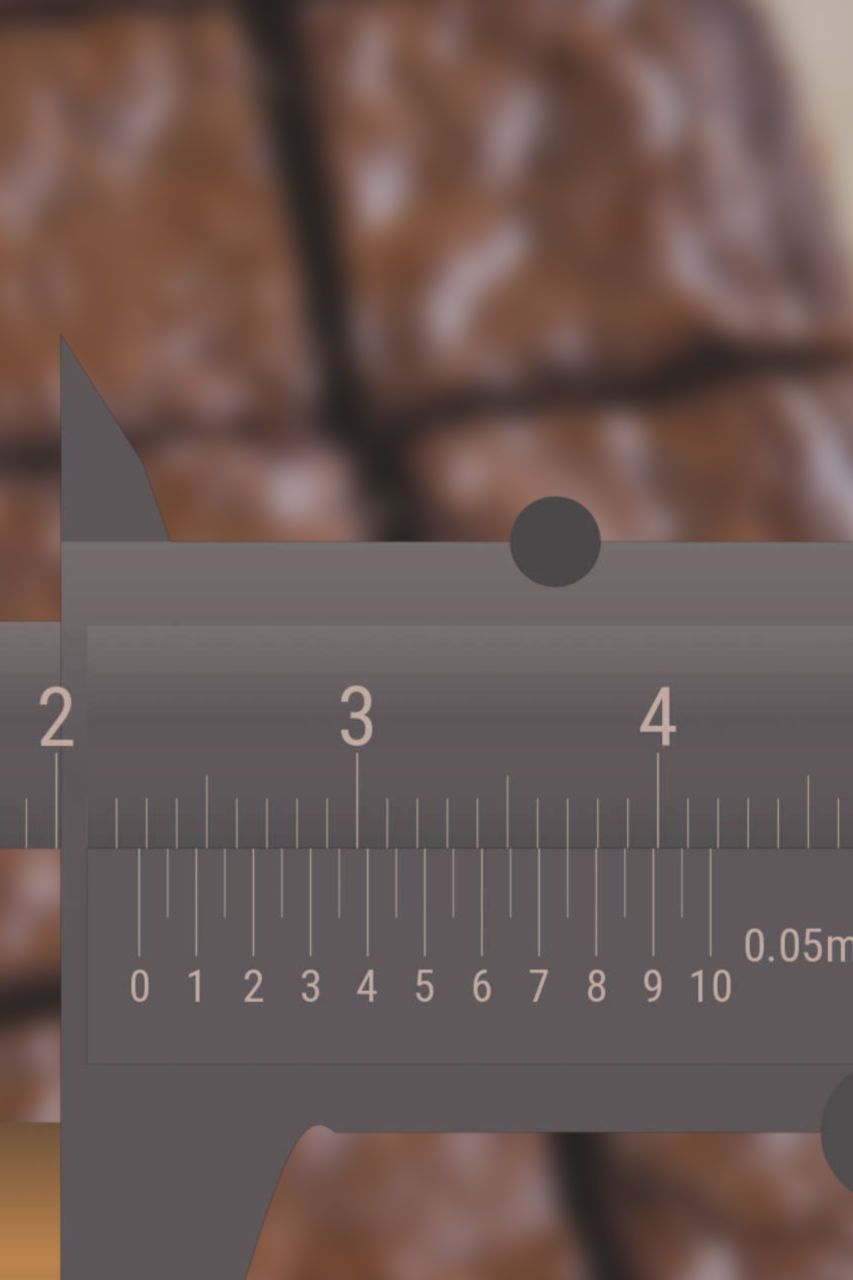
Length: {"value": 22.75, "unit": "mm"}
